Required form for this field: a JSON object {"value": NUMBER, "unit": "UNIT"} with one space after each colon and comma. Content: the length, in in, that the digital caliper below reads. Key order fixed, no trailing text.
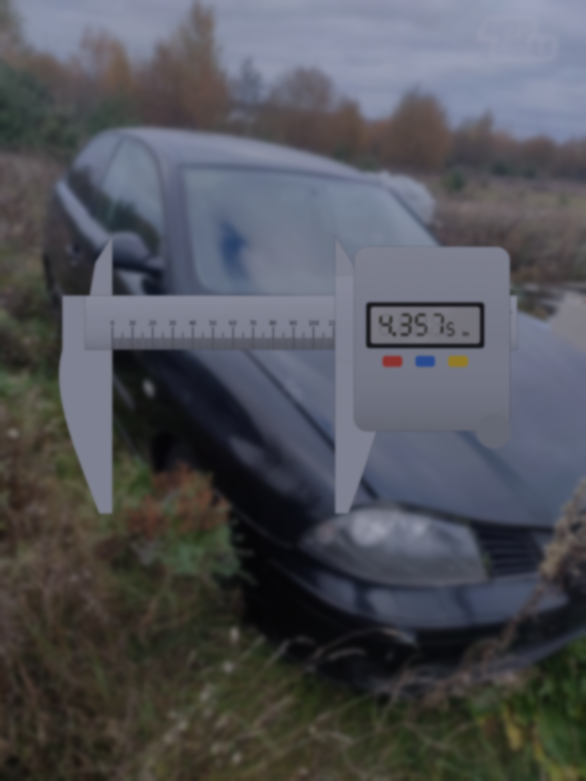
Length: {"value": 4.3575, "unit": "in"}
